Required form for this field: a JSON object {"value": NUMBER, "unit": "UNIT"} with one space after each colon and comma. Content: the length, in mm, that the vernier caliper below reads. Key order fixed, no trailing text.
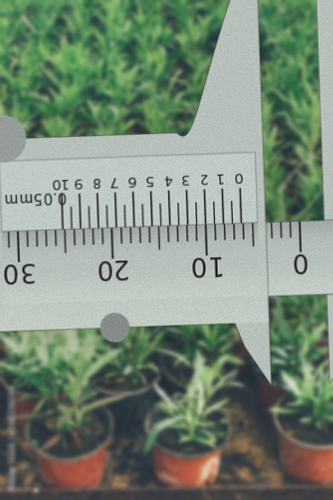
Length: {"value": 6.2, "unit": "mm"}
